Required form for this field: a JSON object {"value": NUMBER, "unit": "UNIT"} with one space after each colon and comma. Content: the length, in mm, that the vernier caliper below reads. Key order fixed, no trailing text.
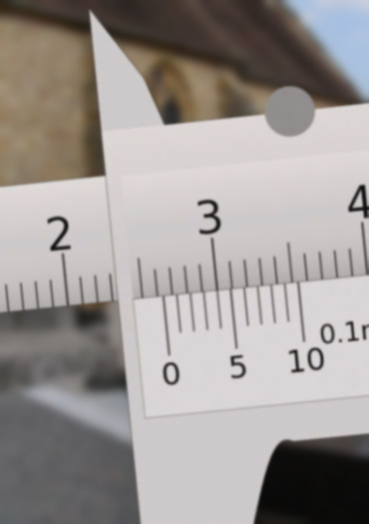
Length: {"value": 26.4, "unit": "mm"}
